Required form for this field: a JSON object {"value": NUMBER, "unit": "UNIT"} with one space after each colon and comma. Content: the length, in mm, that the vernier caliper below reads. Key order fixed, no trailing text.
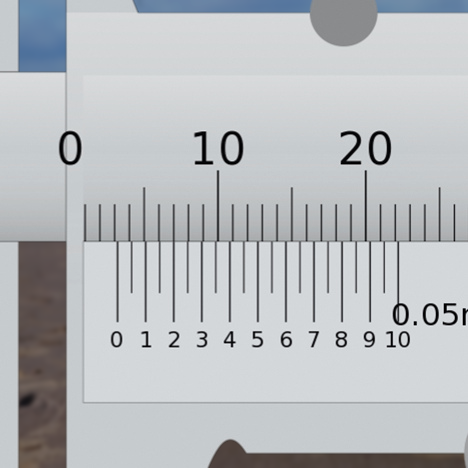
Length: {"value": 3.2, "unit": "mm"}
